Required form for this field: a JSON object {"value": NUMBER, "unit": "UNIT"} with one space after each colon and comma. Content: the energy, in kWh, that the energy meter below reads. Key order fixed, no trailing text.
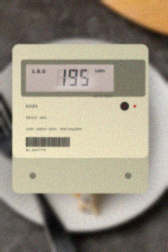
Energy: {"value": 195, "unit": "kWh"}
